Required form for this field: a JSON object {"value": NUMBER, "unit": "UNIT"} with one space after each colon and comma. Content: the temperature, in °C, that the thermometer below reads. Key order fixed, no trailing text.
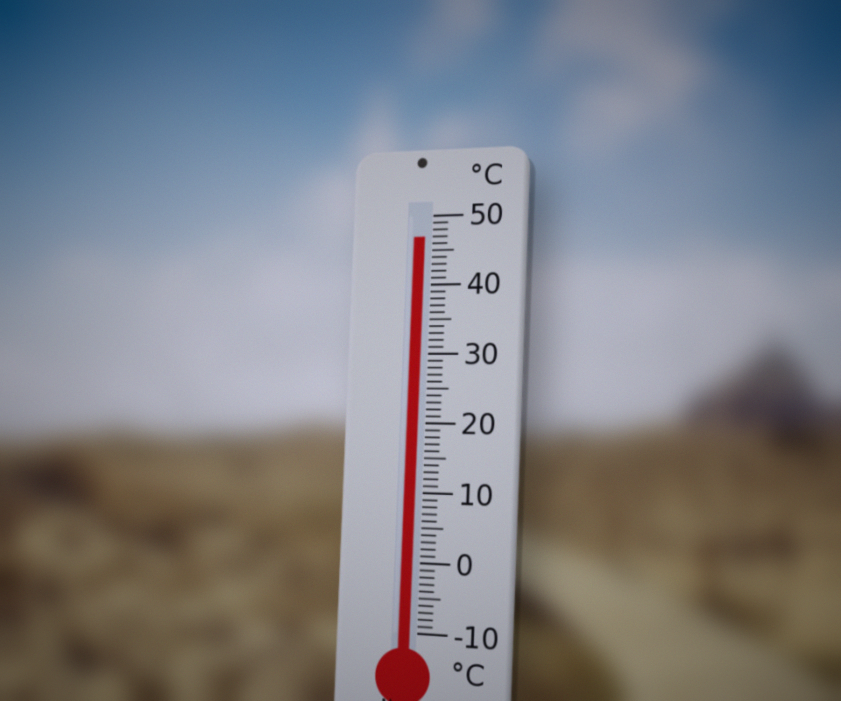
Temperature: {"value": 47, "unit": "°C"}
